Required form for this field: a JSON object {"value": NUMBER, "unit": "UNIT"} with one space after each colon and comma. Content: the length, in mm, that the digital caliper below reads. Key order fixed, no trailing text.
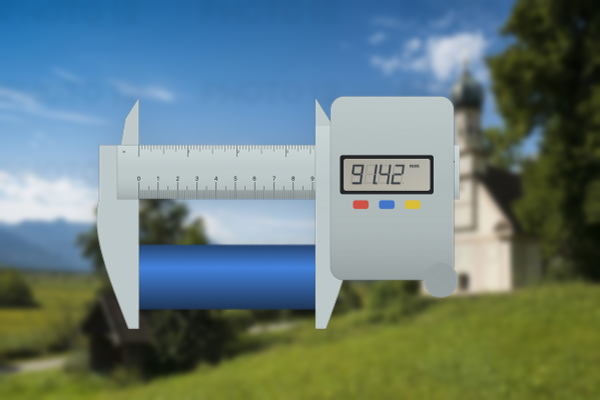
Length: {"value": 91.42, "unit": "mm"}
